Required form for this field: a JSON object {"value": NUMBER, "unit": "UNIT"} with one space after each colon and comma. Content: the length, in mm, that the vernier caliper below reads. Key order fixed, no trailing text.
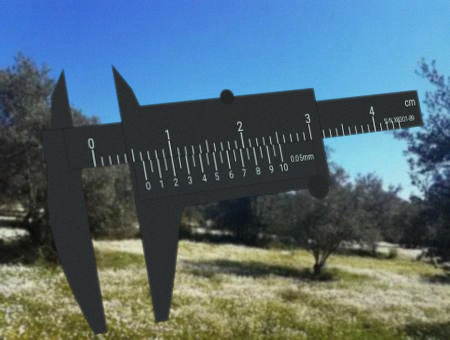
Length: {"value": 6.2, "unit": "mm"}
